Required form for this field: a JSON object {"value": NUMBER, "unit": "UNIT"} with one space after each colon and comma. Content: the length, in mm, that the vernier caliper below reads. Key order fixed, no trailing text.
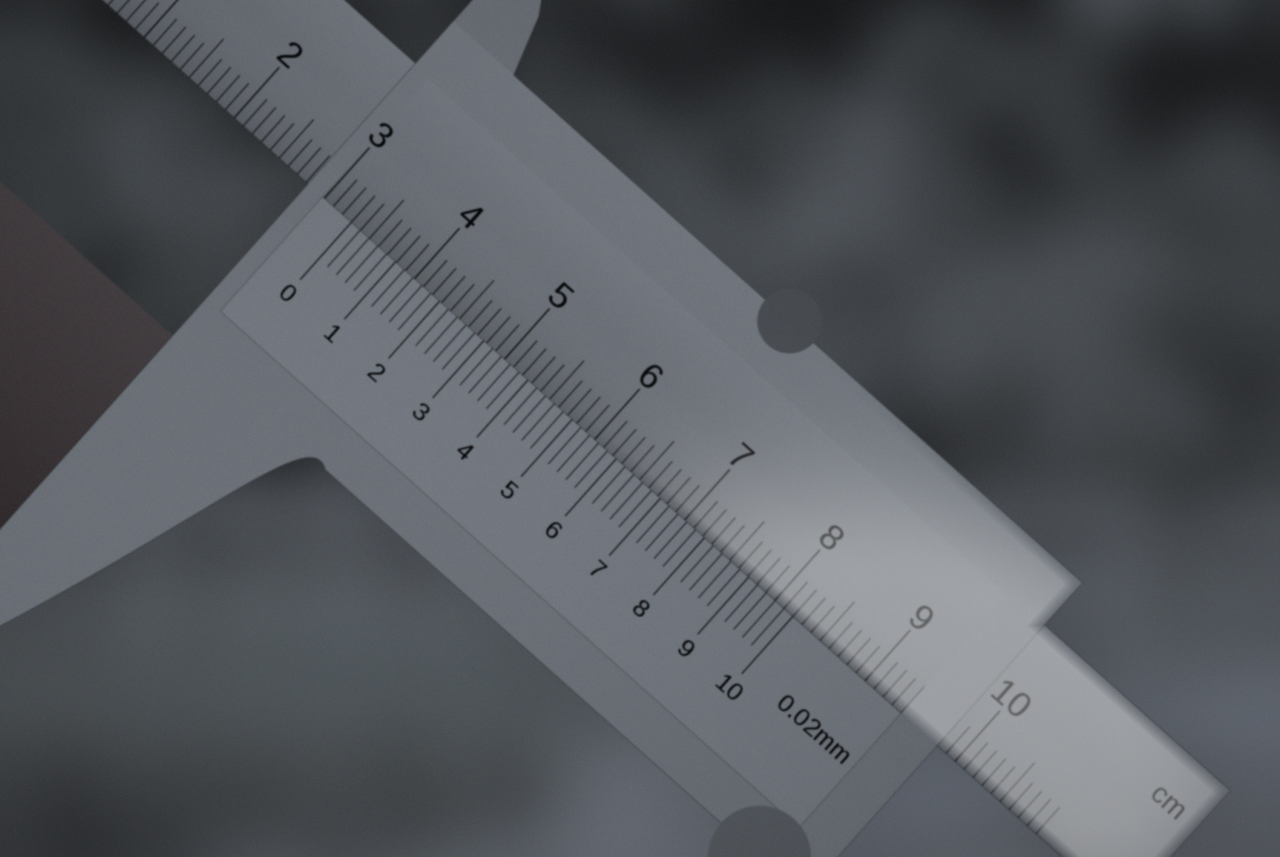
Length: {"value": 33.0, "unit": "mm"}
